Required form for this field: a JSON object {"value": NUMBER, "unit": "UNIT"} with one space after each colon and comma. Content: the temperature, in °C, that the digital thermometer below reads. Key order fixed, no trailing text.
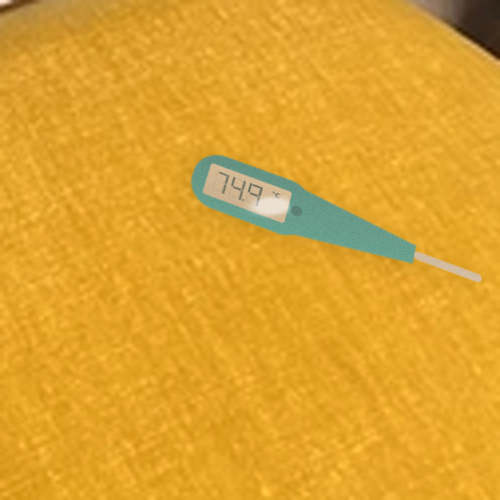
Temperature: {"value": 74.9, "unit": "°C"}
